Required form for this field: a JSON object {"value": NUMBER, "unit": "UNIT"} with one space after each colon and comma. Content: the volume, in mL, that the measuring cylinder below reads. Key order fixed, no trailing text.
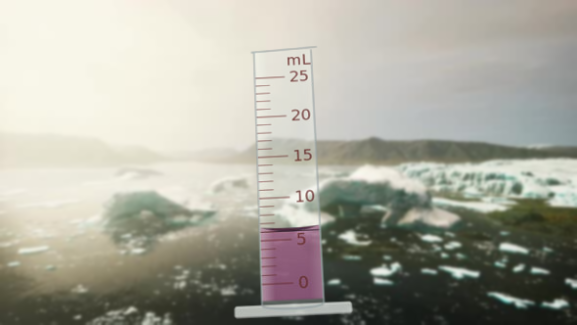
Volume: {"value": 6, "unit": "mL"}
